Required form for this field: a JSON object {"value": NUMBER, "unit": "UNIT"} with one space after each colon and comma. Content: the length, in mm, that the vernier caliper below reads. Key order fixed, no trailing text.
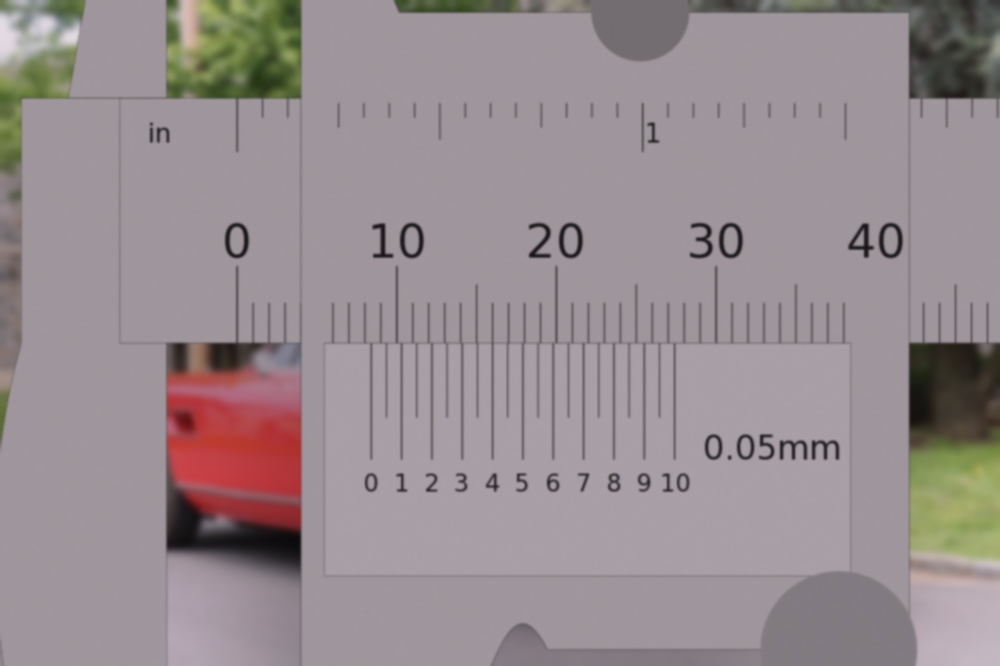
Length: {"value": 8.4, "unit": "mm"}
